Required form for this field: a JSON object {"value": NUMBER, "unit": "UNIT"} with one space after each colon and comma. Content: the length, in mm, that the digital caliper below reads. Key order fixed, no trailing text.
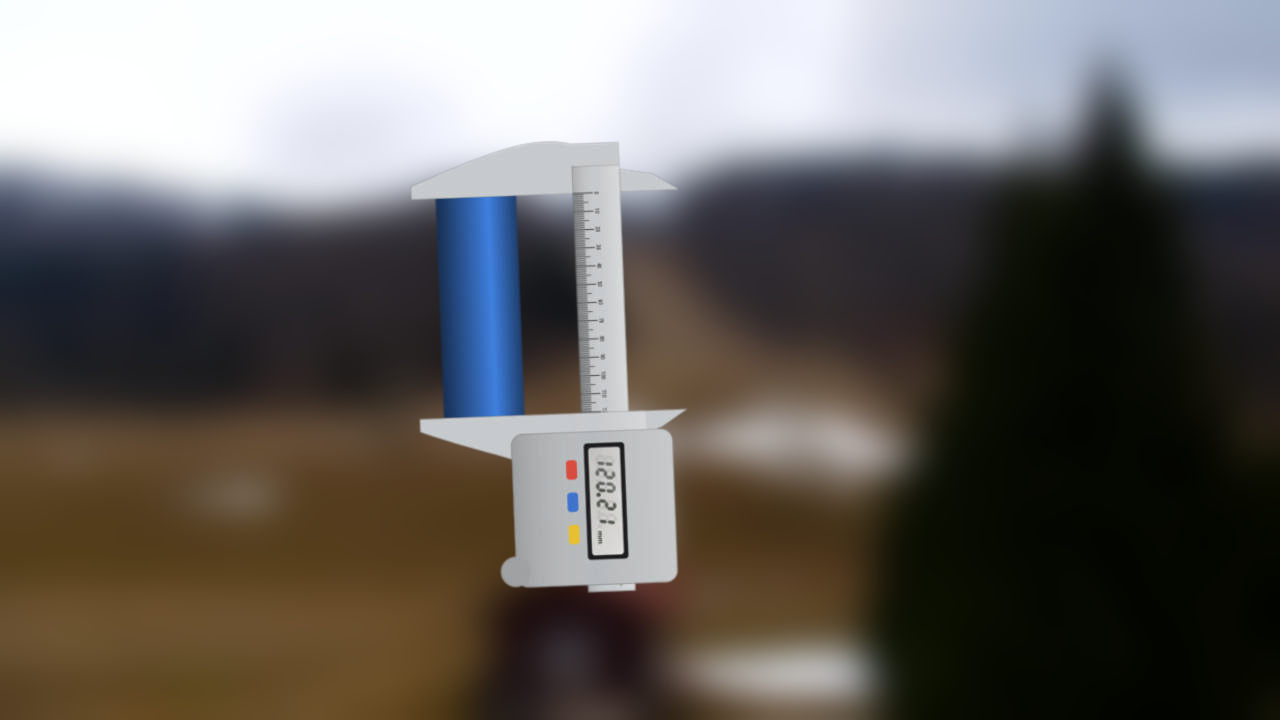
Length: {"value": 120.21, "unit": "mm"}
